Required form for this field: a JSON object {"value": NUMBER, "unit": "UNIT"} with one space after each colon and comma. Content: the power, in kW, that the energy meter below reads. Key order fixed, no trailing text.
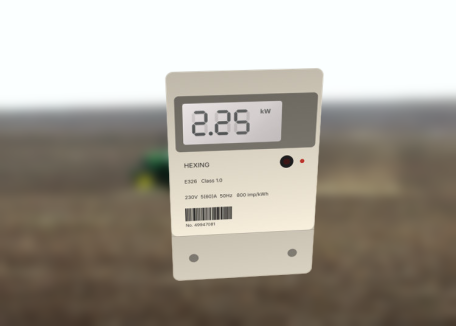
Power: {"value": 2.25, "unit": "kW"}
